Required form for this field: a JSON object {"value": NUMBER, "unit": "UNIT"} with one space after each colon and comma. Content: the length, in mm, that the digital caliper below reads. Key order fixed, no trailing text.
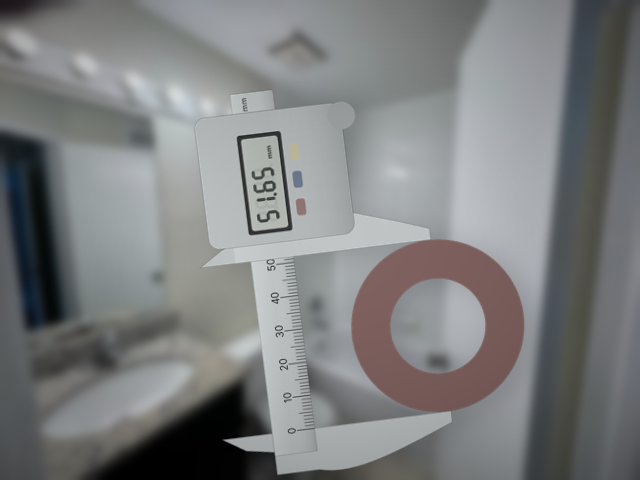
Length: {"value": 51.65, "unit": "mm"}
